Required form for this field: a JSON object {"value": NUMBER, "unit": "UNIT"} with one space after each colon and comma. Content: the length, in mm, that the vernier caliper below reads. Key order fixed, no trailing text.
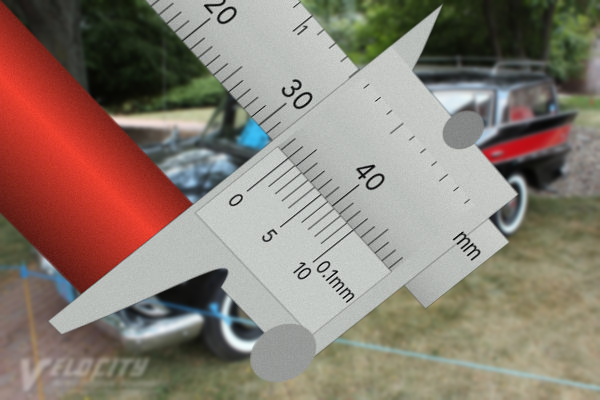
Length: {"value": 34.0, "unit": "mm"}
